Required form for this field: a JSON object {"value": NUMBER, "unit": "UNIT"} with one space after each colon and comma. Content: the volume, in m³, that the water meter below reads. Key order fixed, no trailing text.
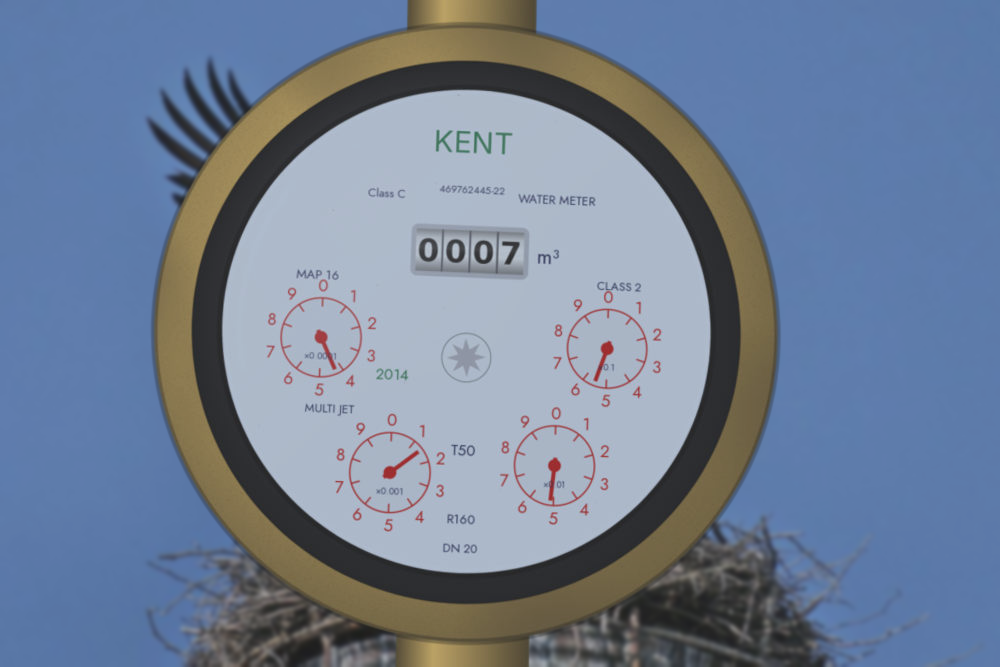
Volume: {"value": 7.5514, "unit": "m³"}
